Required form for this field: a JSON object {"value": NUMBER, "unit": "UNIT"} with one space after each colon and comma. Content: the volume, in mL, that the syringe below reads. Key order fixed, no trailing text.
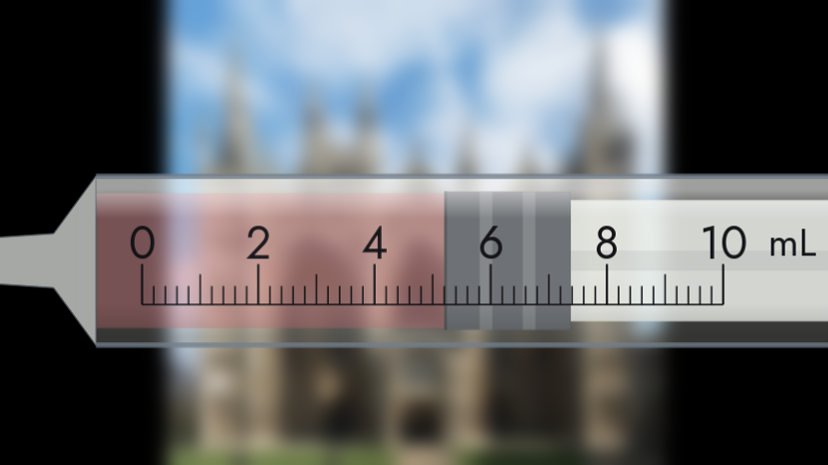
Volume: {"value": 5.2, "unit": "mL"}
